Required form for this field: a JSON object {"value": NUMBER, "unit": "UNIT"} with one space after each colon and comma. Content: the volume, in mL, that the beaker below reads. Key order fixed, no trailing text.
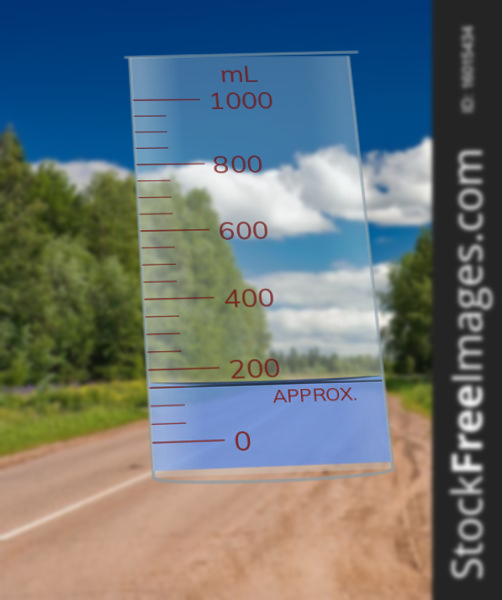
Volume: {"value": 150, "unit": "mL"}
